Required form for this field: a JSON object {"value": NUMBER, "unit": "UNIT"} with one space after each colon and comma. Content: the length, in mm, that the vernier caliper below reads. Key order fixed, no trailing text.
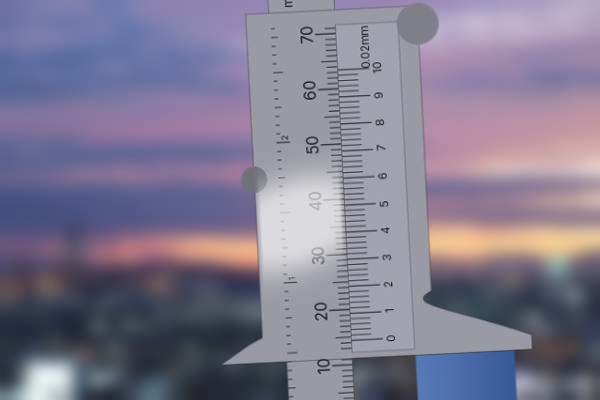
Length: {"value": 14.4, "unit": "mm"}
